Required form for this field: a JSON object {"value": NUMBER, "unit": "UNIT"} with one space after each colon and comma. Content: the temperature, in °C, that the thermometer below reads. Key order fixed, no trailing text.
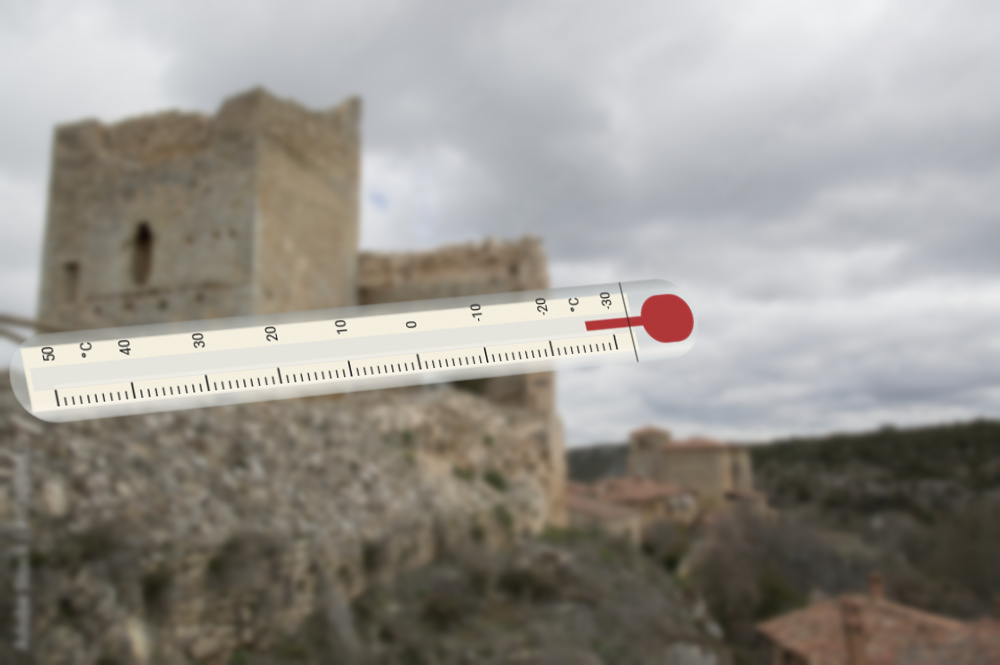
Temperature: {"value": -26, "unit": "°C"}
